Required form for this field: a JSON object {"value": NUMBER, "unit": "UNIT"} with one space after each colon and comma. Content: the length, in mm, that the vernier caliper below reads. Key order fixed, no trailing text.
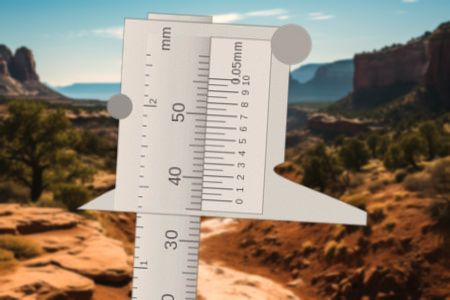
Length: {"value": 36.6, "unit": "mm"}
